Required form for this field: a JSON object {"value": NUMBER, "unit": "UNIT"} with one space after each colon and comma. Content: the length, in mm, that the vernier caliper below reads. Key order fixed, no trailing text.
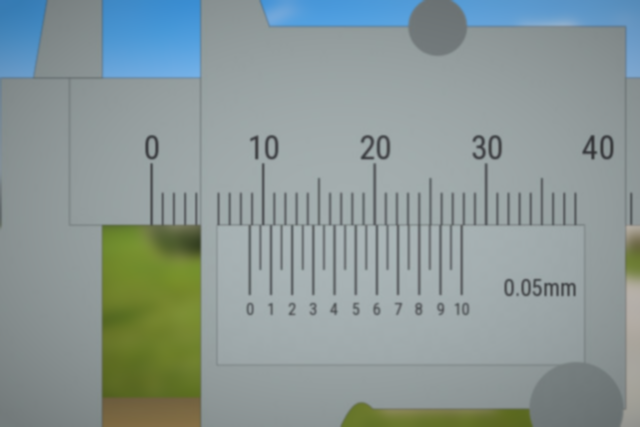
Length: {"value": 8.8, "unit": "mm"}
